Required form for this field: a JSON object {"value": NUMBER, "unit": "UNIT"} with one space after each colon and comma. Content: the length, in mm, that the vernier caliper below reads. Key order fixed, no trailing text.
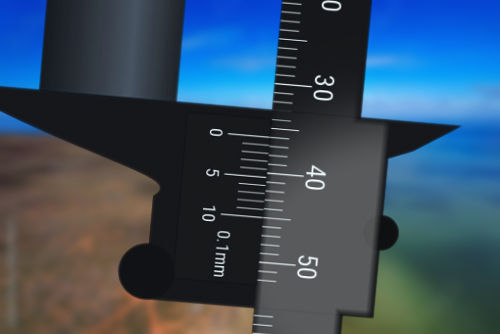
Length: {"value": 36.0, "unit": "mm"}
